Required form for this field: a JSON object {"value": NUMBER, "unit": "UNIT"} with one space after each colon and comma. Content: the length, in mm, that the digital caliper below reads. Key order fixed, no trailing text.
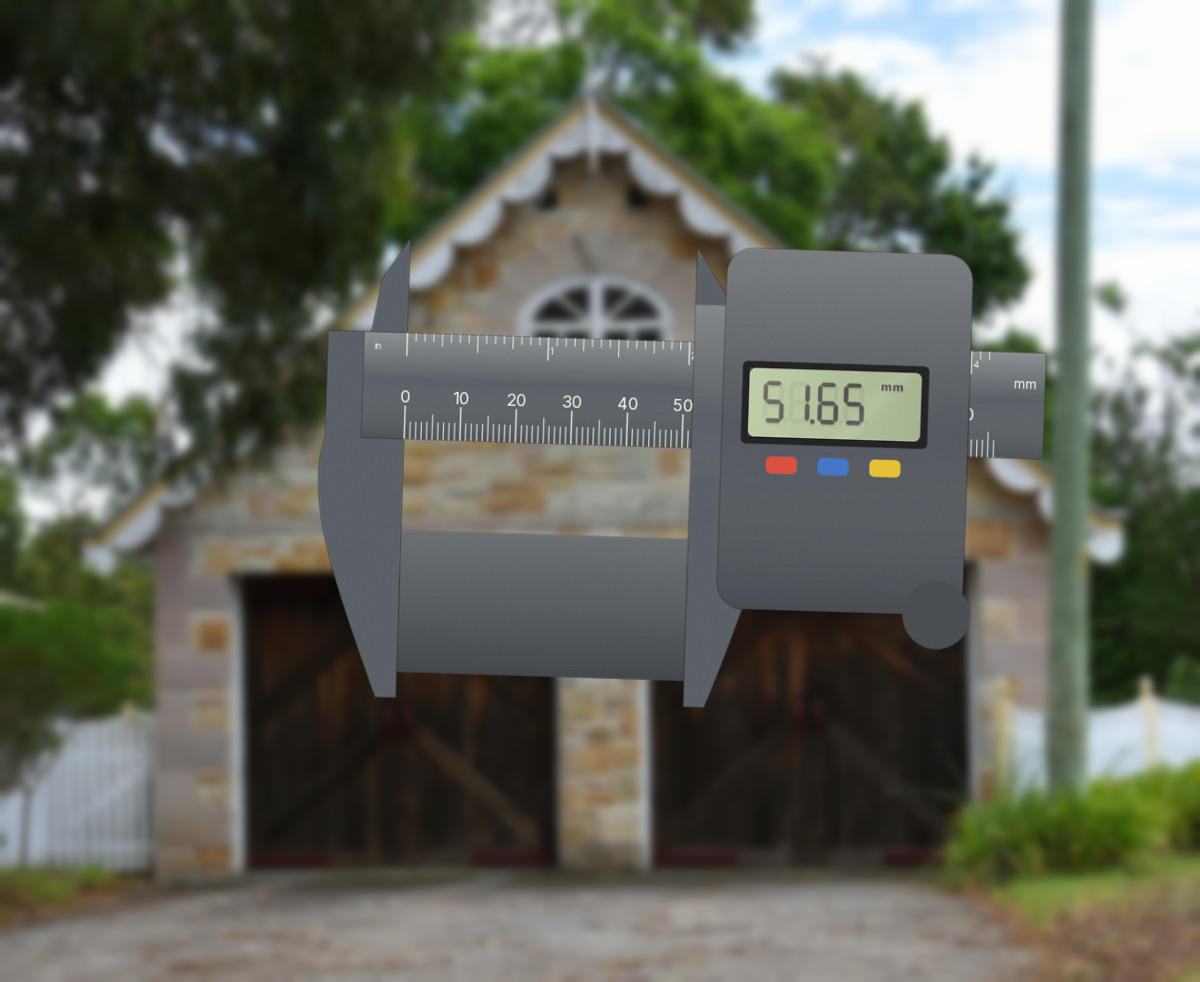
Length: {"value": 51.65, "unit": "mm"}
